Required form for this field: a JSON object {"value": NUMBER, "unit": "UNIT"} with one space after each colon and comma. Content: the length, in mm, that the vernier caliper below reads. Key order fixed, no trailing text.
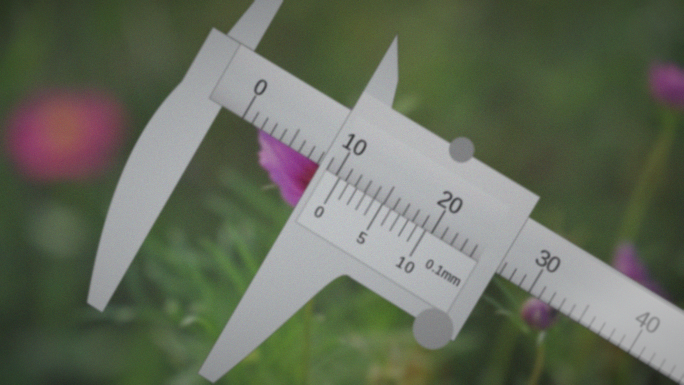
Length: {"value": 10.4, "unit": "mm"}
